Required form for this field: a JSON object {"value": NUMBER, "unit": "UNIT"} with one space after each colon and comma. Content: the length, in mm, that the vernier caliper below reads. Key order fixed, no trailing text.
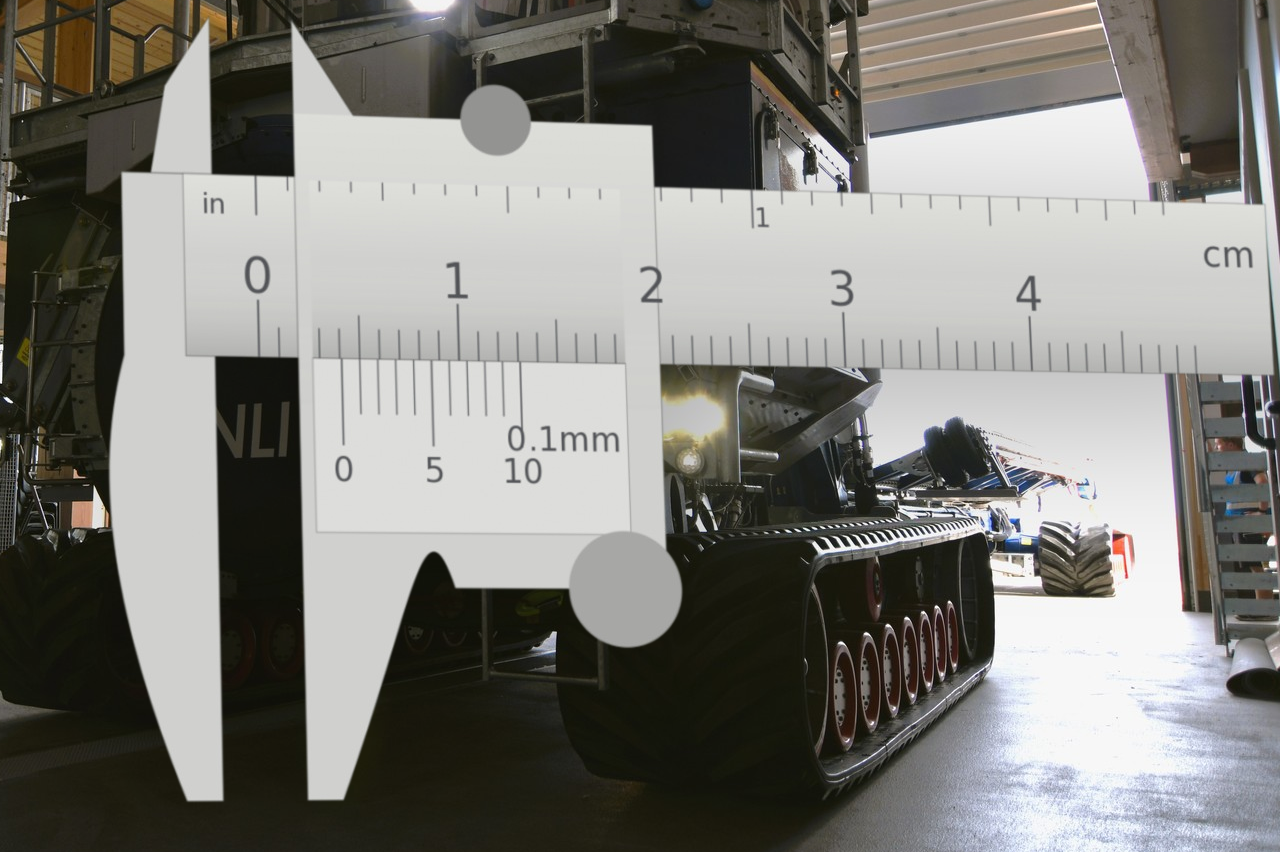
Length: {"value": 4.1, "unit": "mm"}
